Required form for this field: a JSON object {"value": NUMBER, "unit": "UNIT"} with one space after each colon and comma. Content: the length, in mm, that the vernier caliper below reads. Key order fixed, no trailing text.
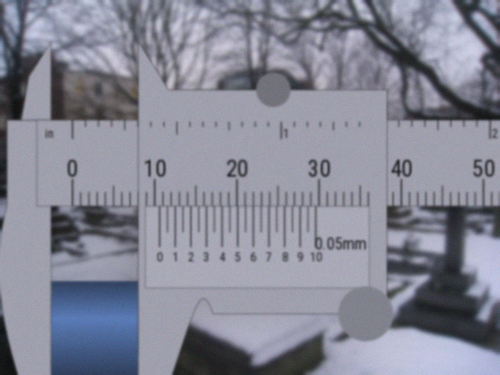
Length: {"value": 10.6, "unit": "mm"}
